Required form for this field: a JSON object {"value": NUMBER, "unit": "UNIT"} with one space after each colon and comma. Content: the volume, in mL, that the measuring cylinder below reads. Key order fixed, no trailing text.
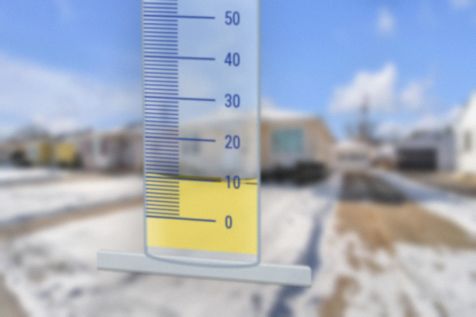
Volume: {"value": 10, "unit": "mL"}
